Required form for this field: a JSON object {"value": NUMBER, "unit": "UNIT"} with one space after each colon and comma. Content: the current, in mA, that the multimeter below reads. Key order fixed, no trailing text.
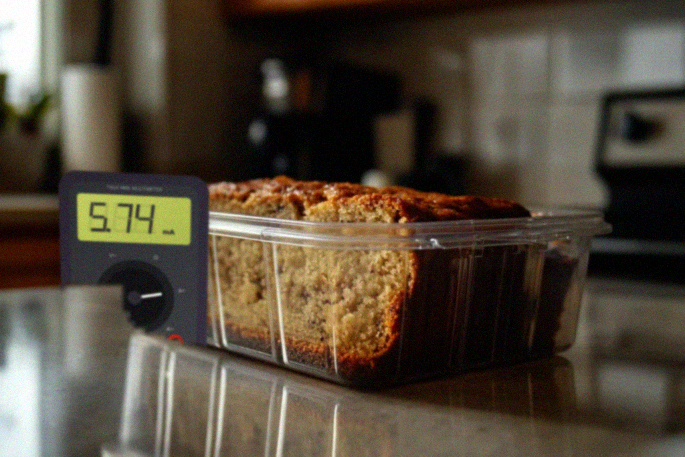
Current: {"value": 5.74, "unit": "mA"}
